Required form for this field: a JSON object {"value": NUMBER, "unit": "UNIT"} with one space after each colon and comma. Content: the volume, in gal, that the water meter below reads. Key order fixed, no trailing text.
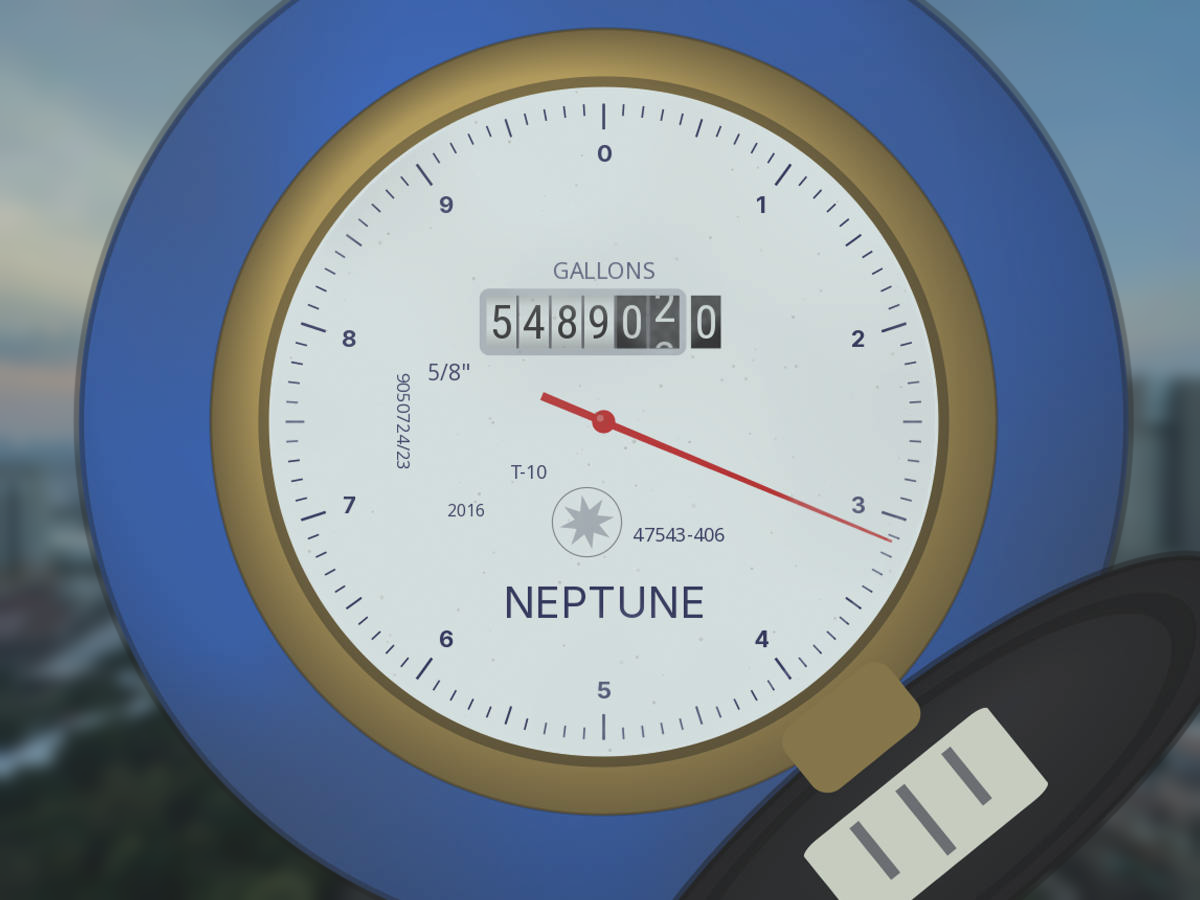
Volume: {"value": 5489023.1, "unit": "gal"}
